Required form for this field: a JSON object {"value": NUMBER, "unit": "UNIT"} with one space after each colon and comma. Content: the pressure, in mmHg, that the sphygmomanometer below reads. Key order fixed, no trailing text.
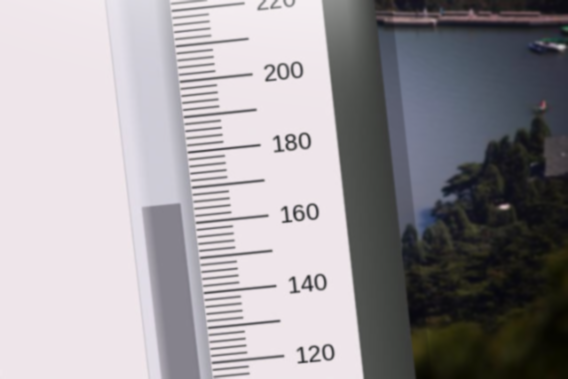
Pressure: {"value": 166, "unit": "mmHg"}
